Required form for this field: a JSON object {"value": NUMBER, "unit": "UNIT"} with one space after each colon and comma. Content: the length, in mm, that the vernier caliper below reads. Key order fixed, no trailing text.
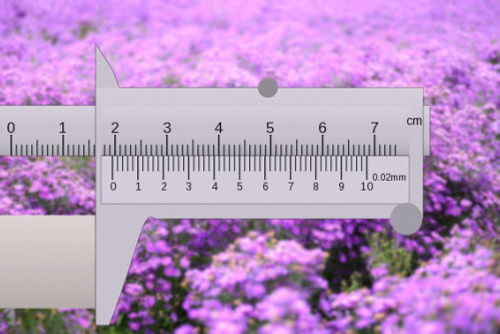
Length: {"value": 19.5, "unit": "mm"}
